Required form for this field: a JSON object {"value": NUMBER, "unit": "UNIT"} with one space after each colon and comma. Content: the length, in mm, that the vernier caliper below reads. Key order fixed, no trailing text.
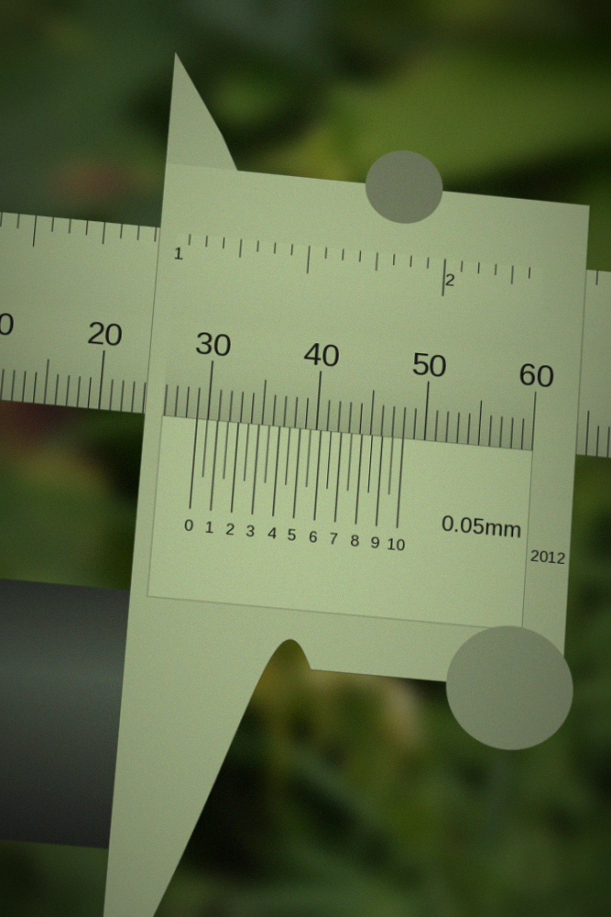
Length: {"value": 29.0, "unit": "mm"}
